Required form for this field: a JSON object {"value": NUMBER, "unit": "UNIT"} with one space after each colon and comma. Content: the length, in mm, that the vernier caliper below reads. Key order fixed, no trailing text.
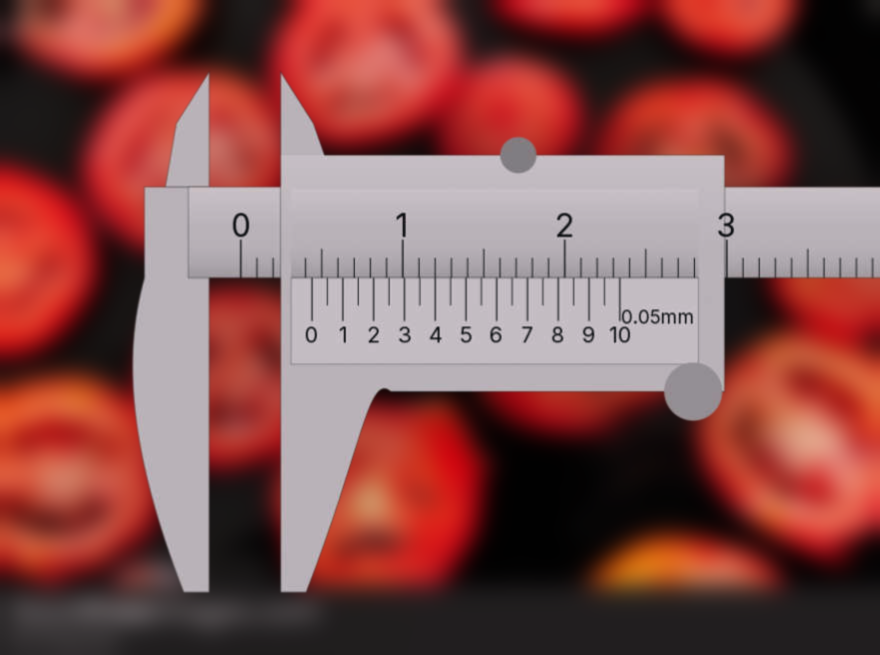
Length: {"value": 4.4, "unit": "mm"}
